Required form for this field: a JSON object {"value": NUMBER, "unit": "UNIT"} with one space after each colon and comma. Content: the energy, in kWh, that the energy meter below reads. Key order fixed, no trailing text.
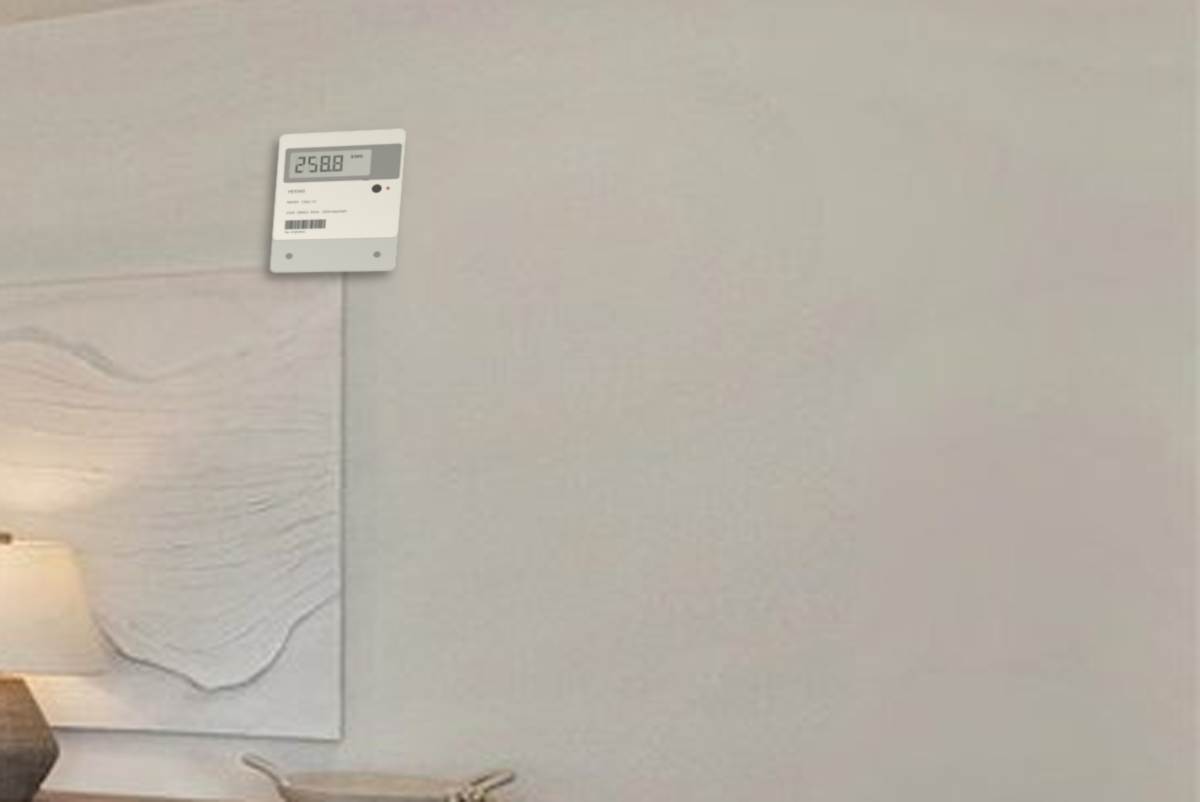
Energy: {"value": 258.8, "unit": "kWh"}
